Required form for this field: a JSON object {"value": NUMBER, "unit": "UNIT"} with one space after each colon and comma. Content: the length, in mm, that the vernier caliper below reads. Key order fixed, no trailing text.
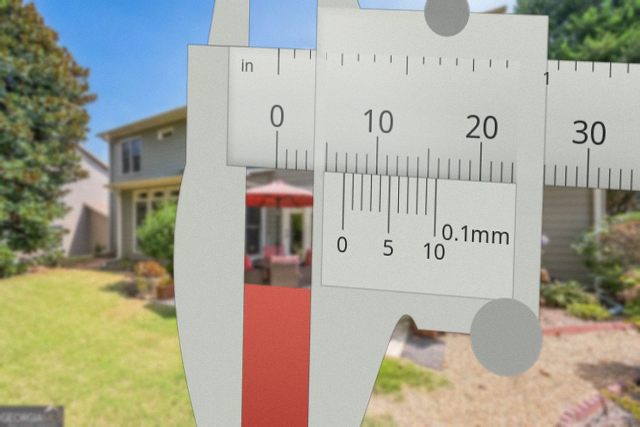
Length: {"value": 6.8, "unit": "mm"}
